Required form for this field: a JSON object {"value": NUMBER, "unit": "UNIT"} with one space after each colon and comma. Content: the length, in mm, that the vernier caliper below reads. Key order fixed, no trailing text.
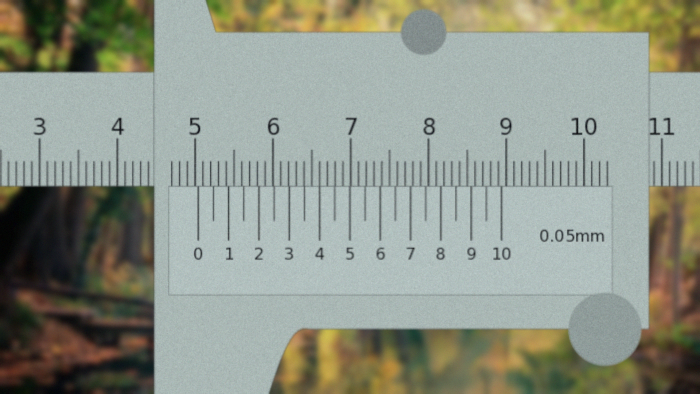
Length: {"value": 50.4, "unit": "mm"}
